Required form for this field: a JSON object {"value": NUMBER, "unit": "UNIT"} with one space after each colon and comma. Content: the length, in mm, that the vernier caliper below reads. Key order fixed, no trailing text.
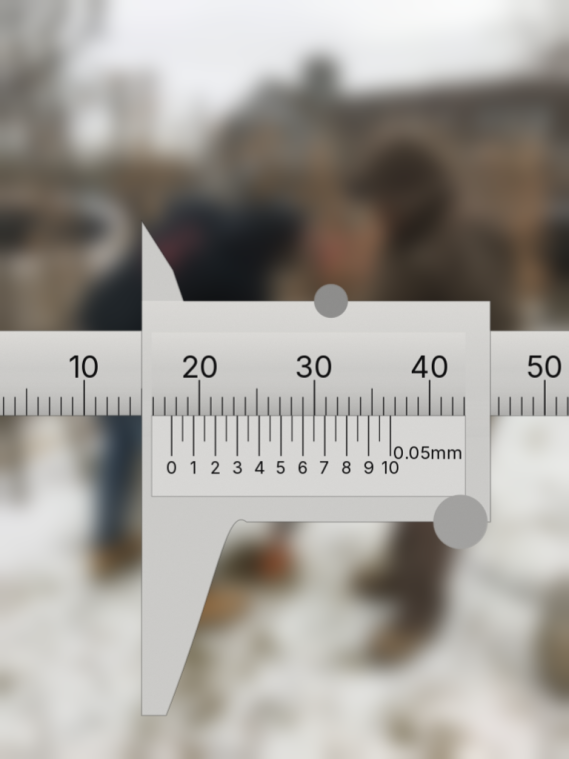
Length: {"value": 17.6, "unit": "mm"}
